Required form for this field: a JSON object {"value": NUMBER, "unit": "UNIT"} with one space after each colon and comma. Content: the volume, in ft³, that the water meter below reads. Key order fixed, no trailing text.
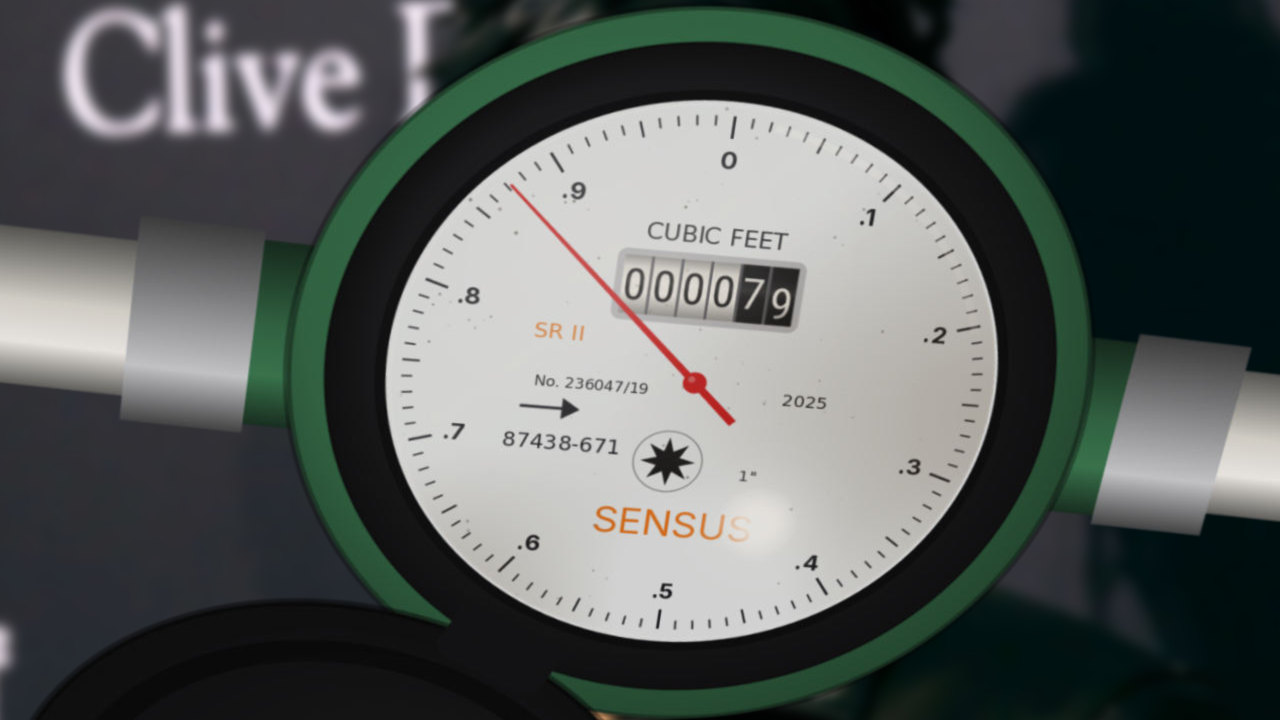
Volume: {"value": 78.87, "unit": "ft³"}
